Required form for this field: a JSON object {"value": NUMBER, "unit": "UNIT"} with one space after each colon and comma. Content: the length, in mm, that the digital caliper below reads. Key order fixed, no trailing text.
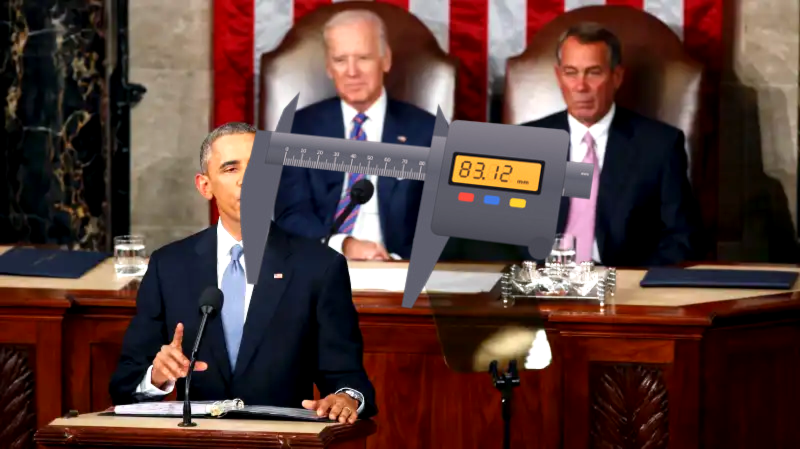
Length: {"value": 83.12, "unit": "mm"}
